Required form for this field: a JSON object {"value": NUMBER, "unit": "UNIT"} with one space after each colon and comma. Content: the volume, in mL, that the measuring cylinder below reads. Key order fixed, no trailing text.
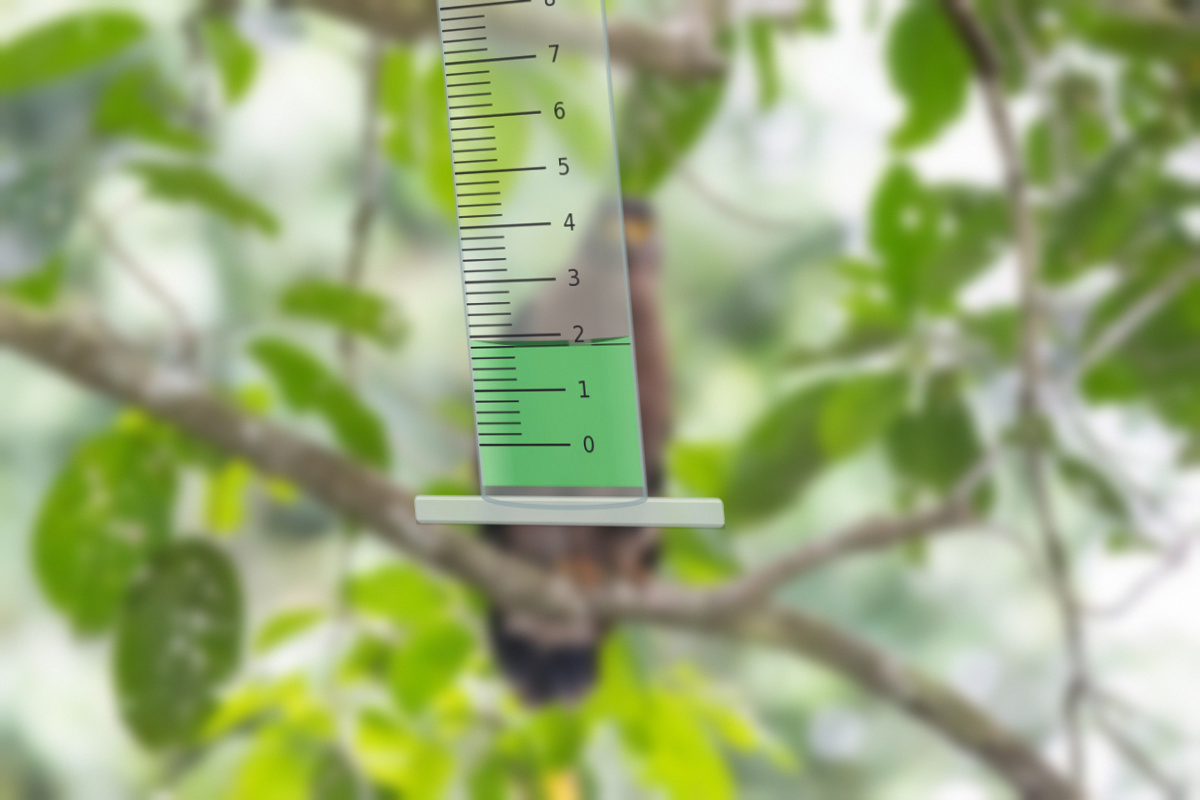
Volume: {"value": 1.8, "unit": "mL"}
